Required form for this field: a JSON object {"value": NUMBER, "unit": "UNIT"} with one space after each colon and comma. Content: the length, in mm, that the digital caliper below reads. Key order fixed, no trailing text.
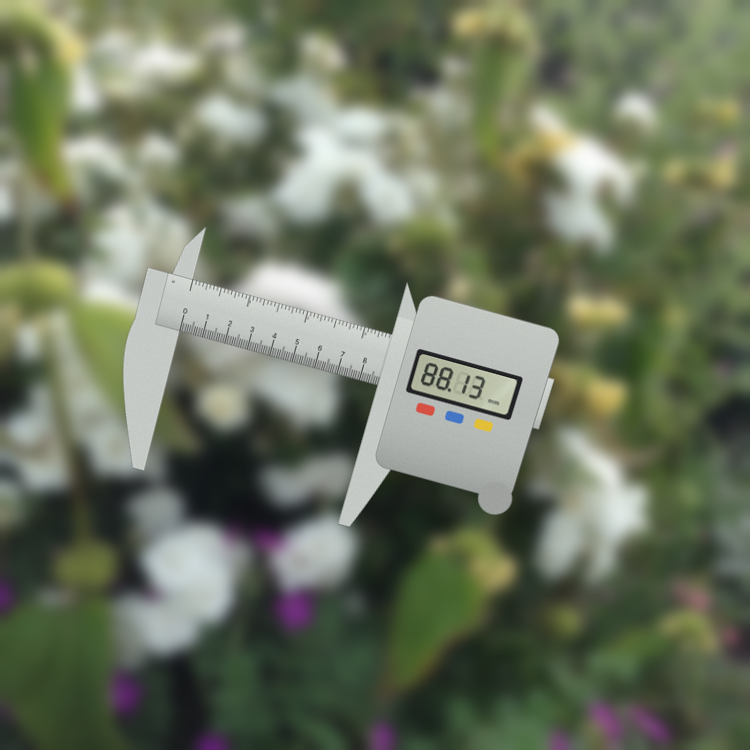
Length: {"value": 88.13, "unit": "mm"}
